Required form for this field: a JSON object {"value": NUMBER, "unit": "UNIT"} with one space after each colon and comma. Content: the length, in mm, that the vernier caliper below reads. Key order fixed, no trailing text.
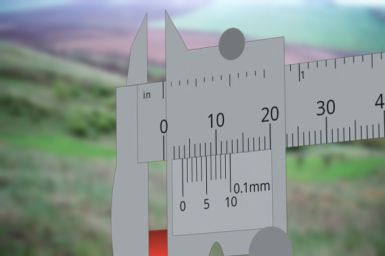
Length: {"value": 3.6, "unit": "mm"}
